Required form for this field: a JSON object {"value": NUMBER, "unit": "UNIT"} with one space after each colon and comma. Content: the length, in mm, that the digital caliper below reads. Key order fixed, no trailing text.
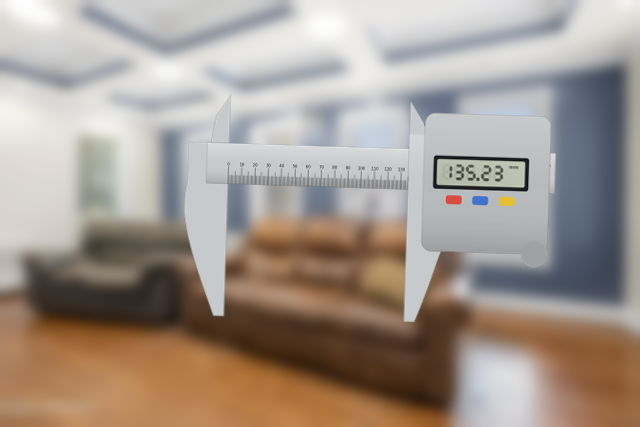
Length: {"value": 135.23, "unit": "mm"}
